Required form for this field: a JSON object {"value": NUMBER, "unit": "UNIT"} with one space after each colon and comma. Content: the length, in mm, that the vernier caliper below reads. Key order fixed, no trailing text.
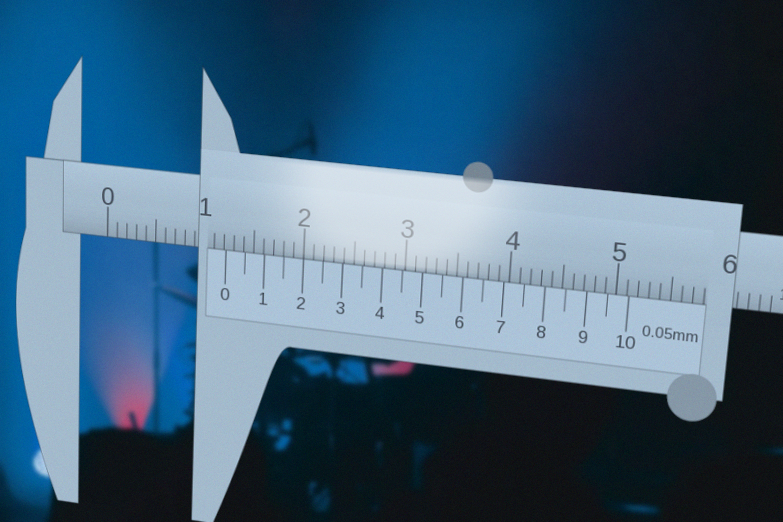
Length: {"value": 12.2, "unit": "mm"}
